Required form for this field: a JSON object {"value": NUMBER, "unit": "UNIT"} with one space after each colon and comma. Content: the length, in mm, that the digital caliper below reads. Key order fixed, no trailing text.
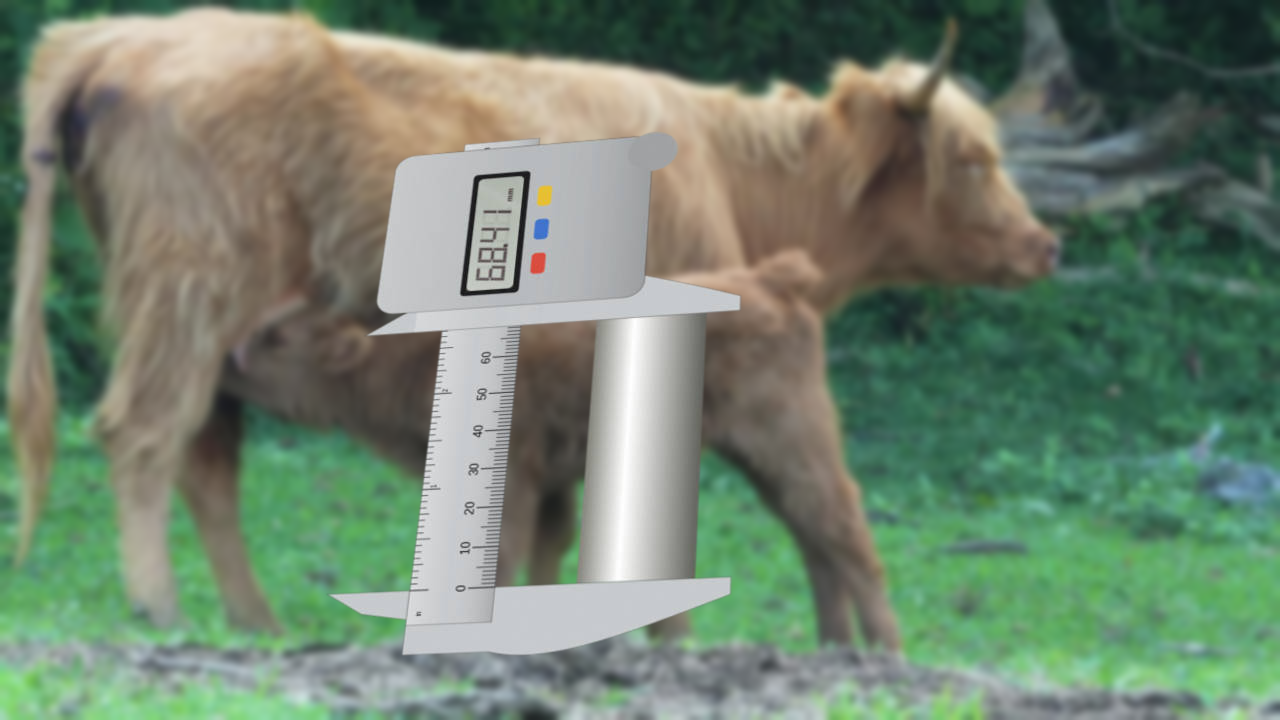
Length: {"value": 68.41, "unit": "mm"}
